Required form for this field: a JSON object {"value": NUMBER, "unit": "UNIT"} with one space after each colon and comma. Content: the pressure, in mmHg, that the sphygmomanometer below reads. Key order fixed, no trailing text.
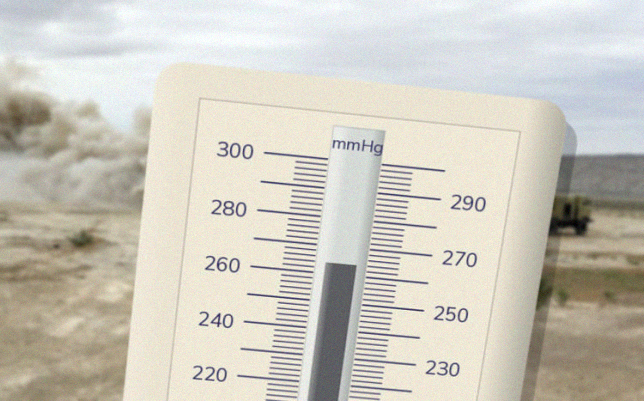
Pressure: {"value": 264, "unit": "mmHg"}
